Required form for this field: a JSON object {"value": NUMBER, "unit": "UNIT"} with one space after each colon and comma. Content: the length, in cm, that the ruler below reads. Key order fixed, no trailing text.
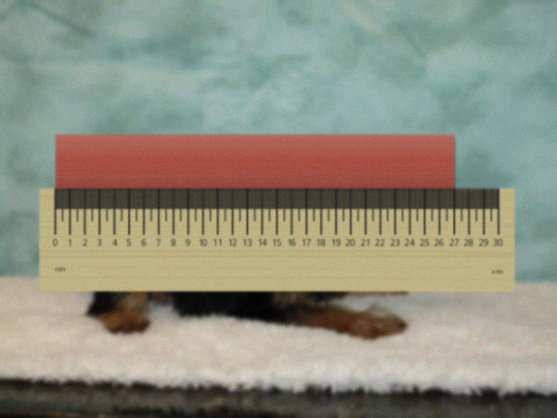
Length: {"value": 27, "unit": "cm"}
